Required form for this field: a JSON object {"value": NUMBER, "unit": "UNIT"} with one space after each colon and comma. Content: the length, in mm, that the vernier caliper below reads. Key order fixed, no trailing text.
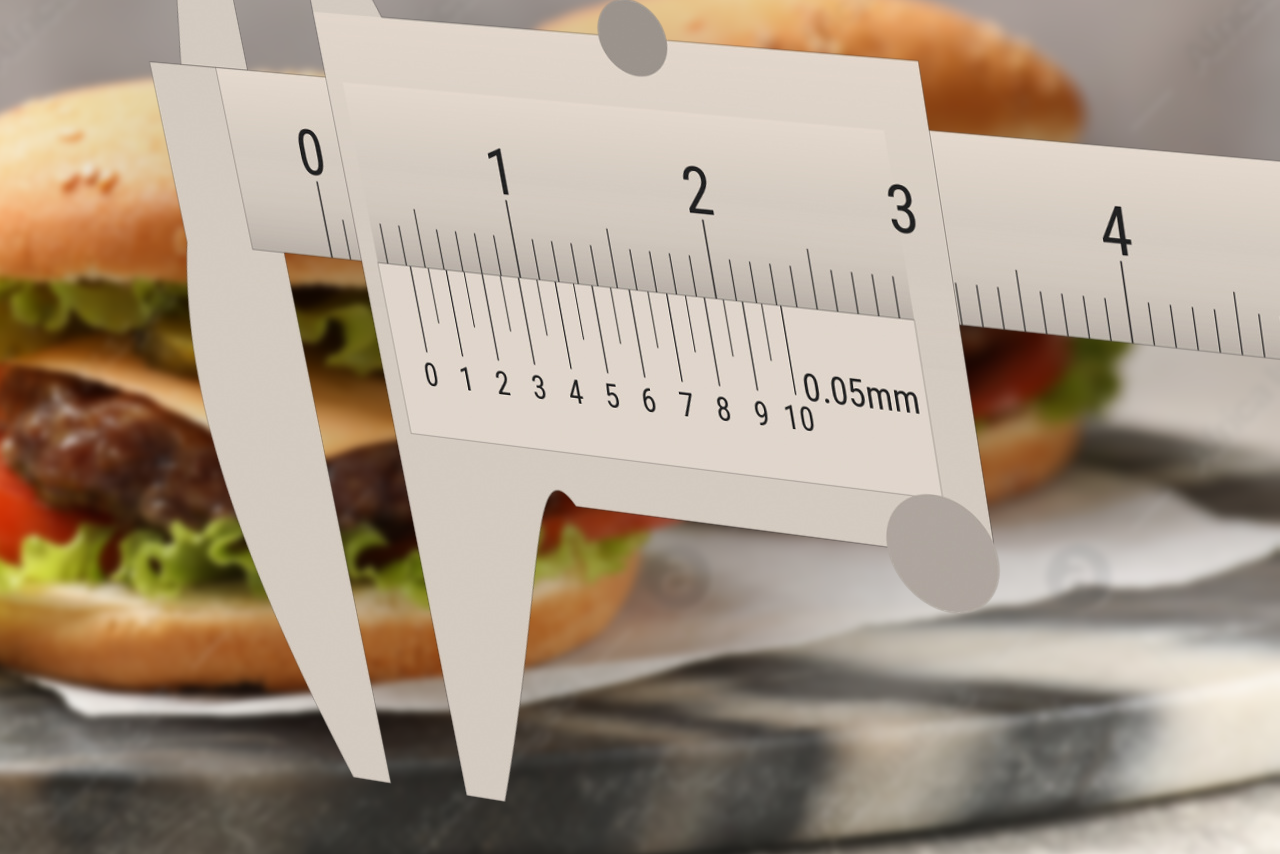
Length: {"value": 4.2, "unit": "mm"}
